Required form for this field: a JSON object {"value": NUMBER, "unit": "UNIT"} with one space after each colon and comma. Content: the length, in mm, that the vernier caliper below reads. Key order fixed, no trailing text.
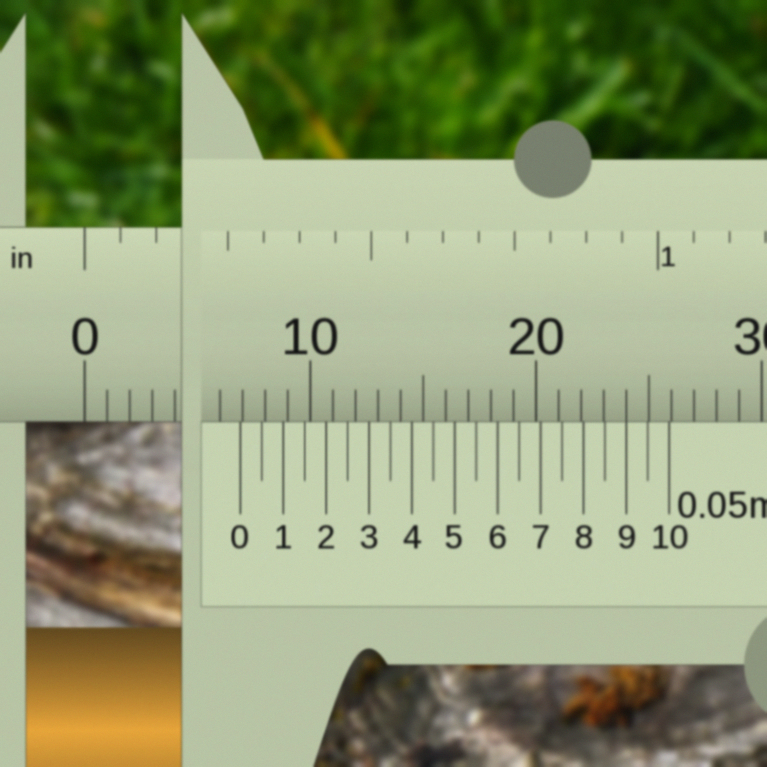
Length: {"value": 6.9, "unit": "mm"}
